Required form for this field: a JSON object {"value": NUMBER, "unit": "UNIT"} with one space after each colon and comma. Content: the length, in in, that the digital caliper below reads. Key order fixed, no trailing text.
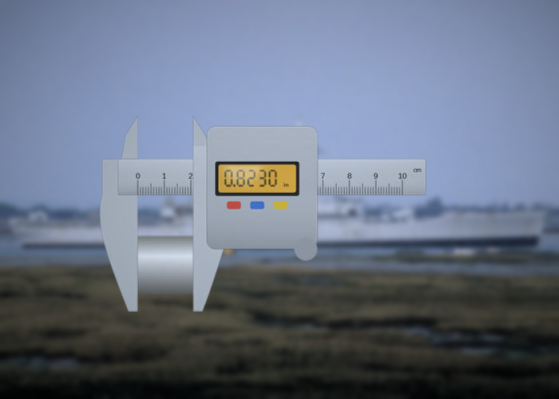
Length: {"value": 0.8230, "unit": "in"}
